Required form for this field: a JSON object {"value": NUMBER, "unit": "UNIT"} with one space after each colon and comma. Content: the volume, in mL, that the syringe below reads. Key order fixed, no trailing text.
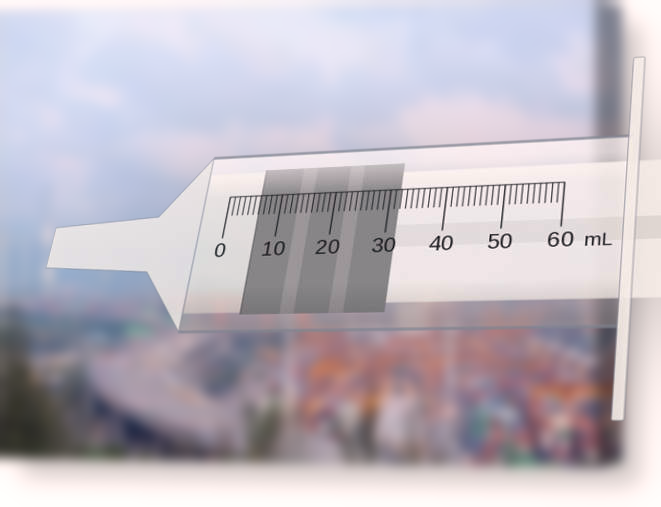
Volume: {"value": 6, "unit": "mL"}
